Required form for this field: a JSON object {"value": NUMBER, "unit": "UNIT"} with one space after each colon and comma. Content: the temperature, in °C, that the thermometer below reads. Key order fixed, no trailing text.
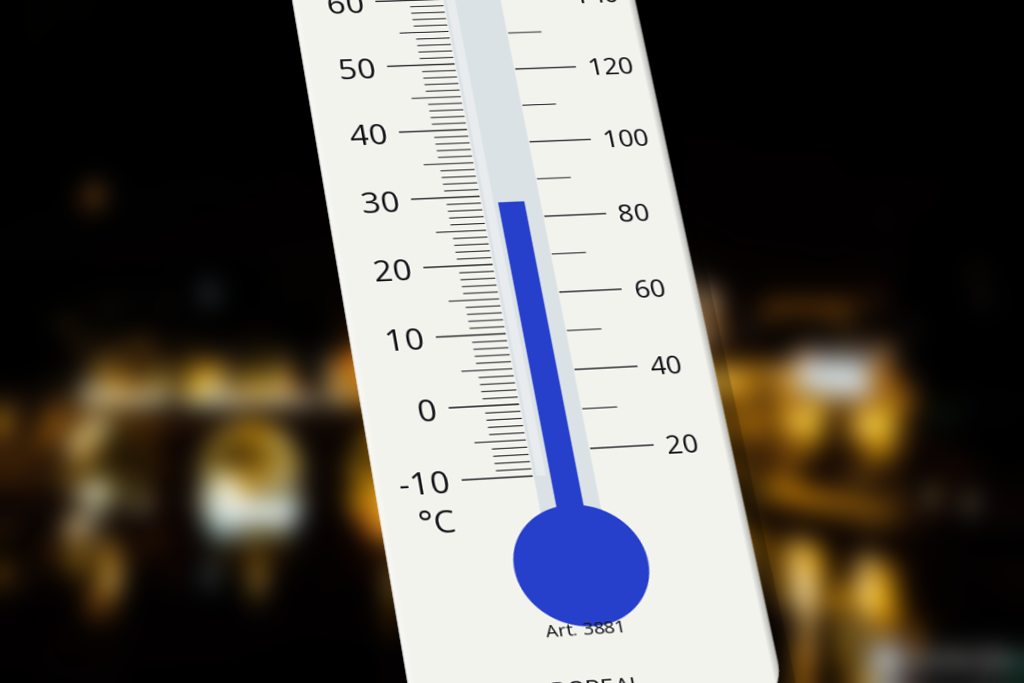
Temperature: {"value": 29, "unit": "°C"}
